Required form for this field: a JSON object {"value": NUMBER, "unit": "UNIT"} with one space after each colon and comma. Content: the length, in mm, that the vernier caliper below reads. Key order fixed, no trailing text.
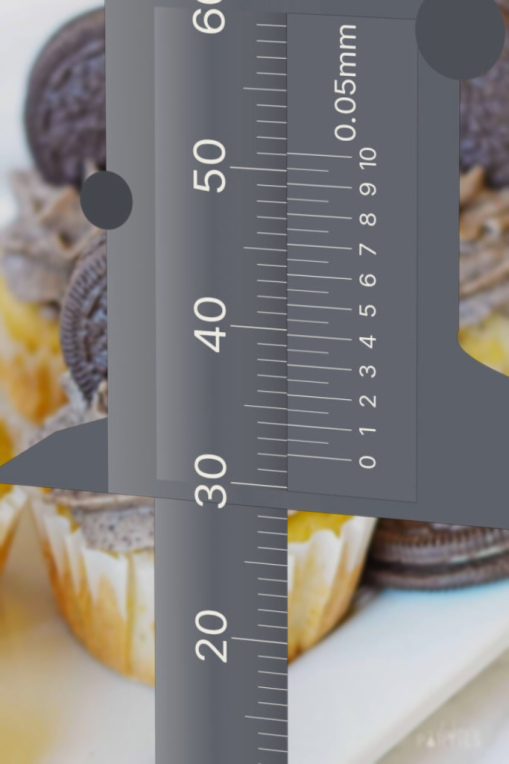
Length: {"value": 32.1, "unit": "mm"}
